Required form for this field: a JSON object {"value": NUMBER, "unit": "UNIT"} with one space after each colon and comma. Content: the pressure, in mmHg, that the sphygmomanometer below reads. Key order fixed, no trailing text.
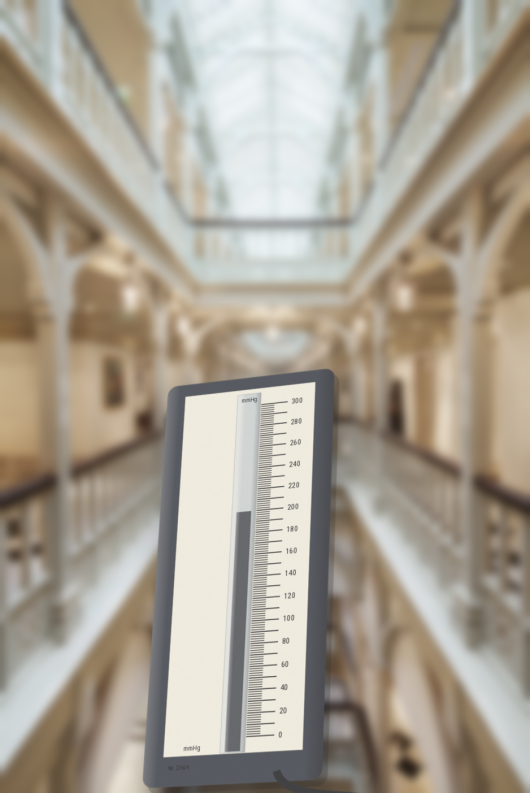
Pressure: {"value": 200, "unit": "mmHg"}
